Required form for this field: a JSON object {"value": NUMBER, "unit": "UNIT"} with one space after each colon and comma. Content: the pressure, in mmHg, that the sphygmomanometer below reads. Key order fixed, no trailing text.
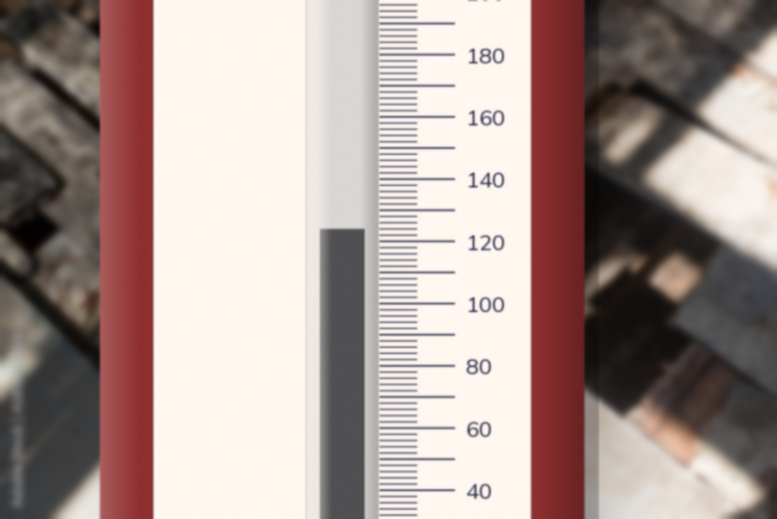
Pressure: {"value": 124, "unit": "mmHg"}
